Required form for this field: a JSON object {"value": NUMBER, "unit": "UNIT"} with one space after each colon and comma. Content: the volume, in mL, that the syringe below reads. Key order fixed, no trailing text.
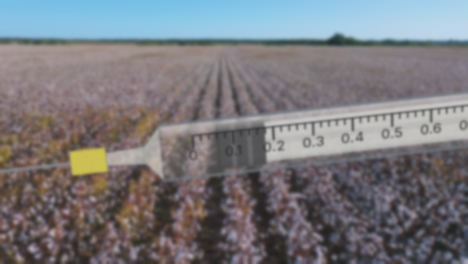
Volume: {"value": 0.06, "unit": "mL"}
